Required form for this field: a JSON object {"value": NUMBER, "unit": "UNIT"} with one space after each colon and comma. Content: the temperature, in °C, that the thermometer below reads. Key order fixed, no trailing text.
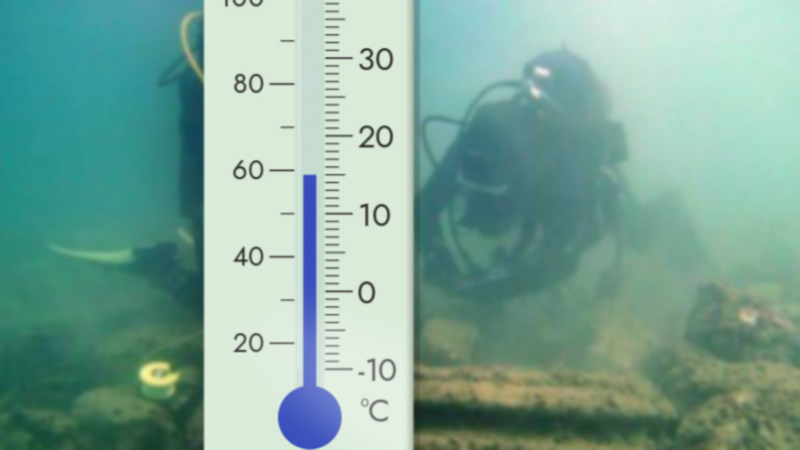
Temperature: {"value": 15, "unit": "°C"}
